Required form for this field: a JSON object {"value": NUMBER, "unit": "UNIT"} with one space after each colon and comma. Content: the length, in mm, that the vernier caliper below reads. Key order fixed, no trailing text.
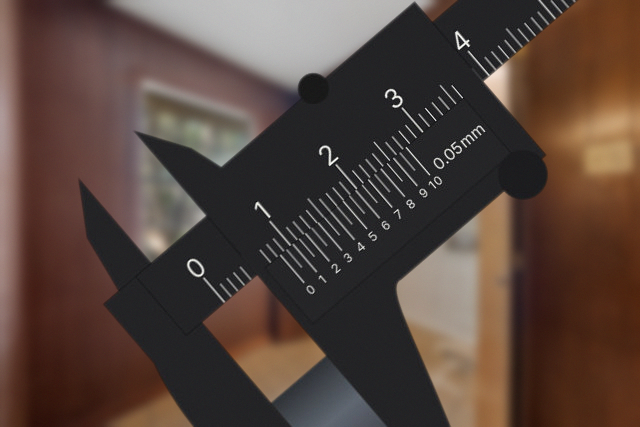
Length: {"value": 8.4, "unit": "mm"}
